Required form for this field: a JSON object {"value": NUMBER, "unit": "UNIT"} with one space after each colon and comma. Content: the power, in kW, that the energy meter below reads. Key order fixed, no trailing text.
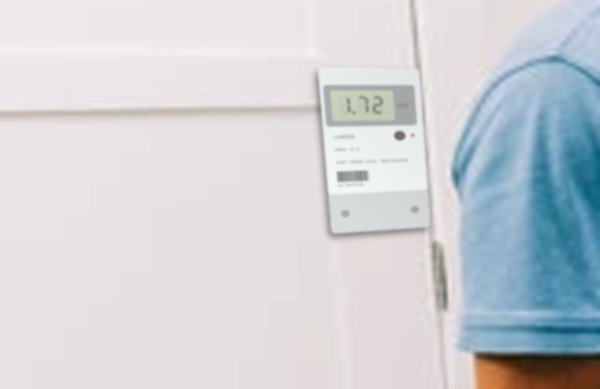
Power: {"value": 1.72, "unit": "kW"}
